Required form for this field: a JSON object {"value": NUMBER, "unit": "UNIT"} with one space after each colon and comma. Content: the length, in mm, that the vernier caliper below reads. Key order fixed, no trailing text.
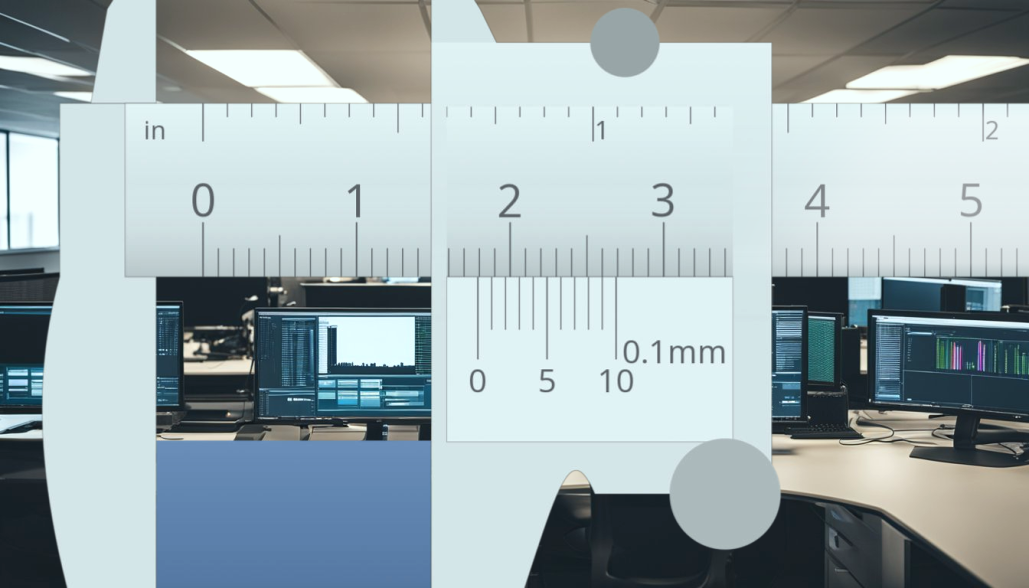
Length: {"value": 17.9, "unit": "mm"}
